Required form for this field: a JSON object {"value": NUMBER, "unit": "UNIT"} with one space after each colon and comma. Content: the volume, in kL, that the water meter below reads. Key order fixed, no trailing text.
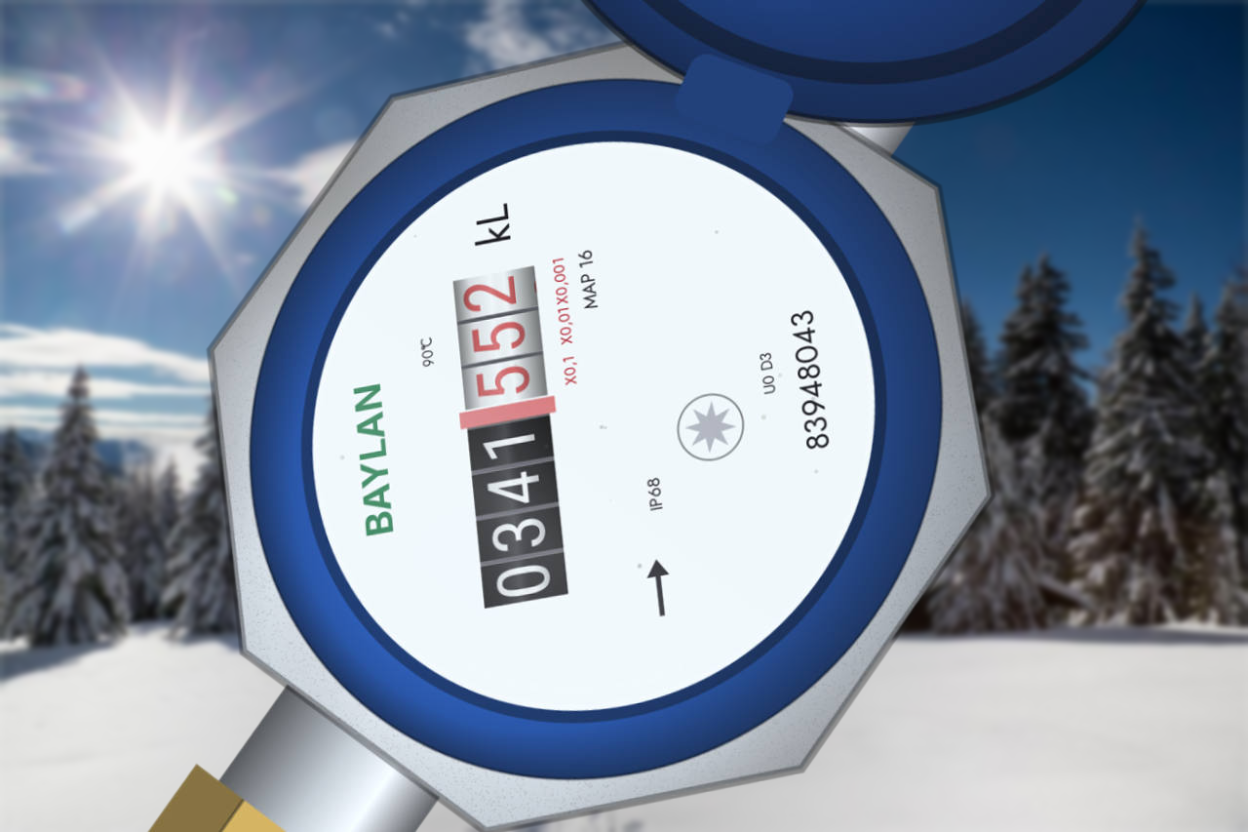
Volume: {"value": 341.552, "unit": "kL"}
